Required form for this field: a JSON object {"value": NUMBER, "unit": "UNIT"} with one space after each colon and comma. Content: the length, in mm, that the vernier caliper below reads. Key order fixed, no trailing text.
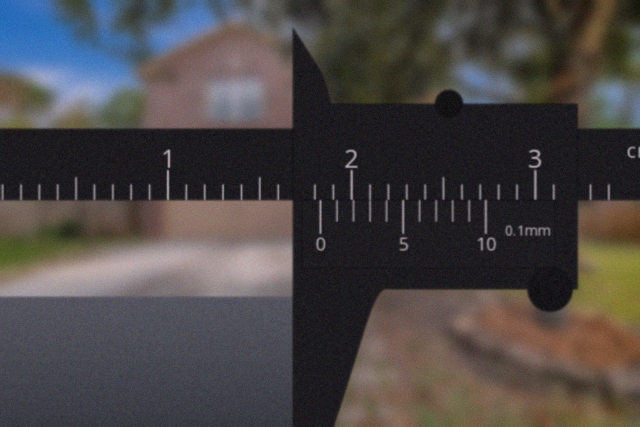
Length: {"value": 18.3, "unit": "mm"}
